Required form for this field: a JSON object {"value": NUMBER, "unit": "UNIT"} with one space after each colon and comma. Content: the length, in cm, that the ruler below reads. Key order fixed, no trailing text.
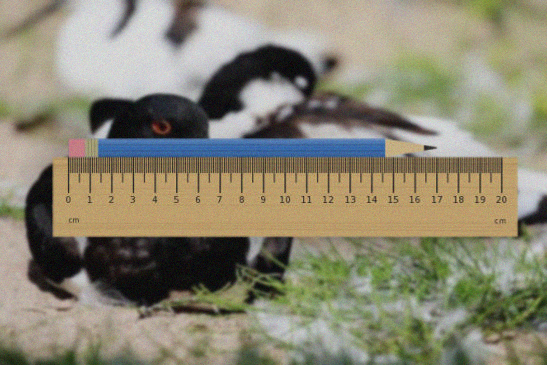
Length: {"value": 17, "unit": "cm"}
